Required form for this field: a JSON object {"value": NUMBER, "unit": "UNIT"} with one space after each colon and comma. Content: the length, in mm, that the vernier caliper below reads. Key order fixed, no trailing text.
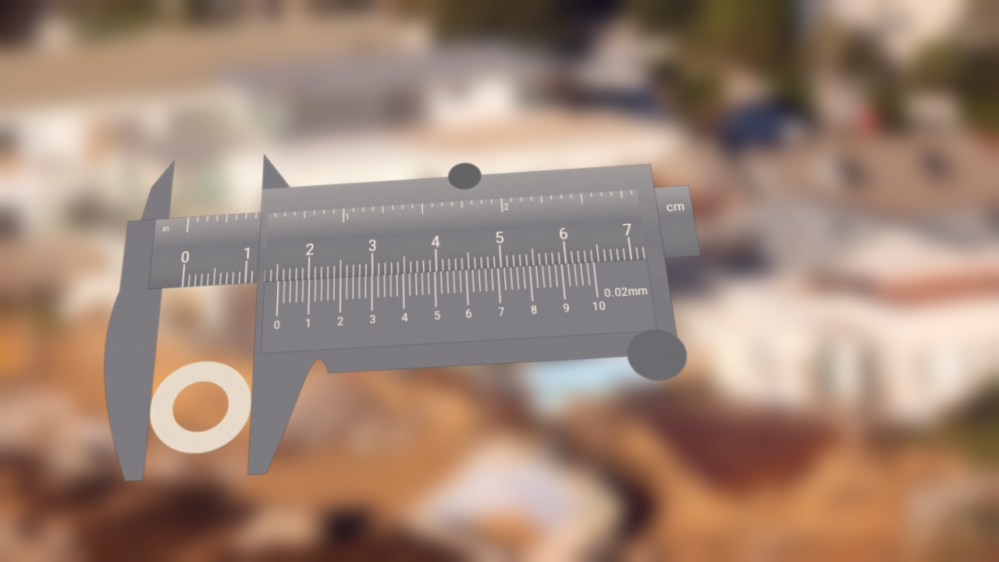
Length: {"value": 15.2, "unit": "mm"}
